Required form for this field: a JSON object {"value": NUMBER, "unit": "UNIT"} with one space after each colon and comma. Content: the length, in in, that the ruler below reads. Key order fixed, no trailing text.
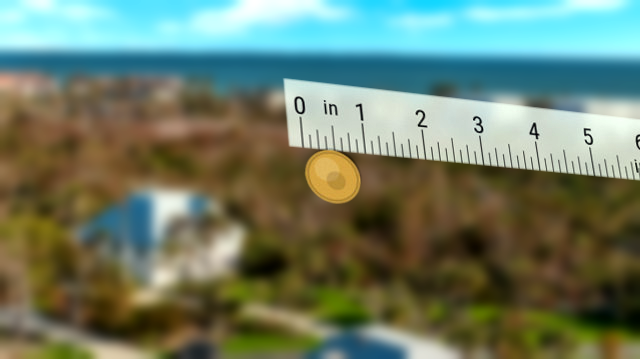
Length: {"value": 0.875, "unit": "in"}
